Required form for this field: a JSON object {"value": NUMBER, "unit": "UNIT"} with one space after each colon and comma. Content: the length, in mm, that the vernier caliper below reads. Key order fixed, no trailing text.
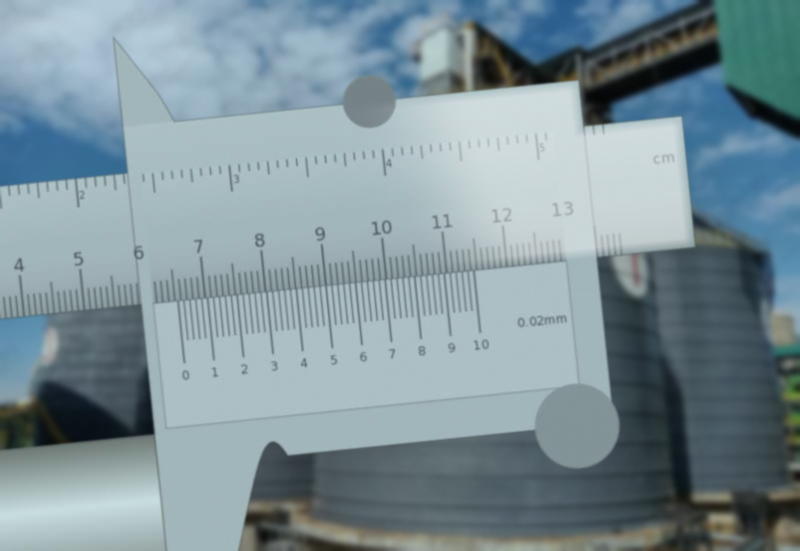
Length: {"value": 65.5, "unit": "mm"}
